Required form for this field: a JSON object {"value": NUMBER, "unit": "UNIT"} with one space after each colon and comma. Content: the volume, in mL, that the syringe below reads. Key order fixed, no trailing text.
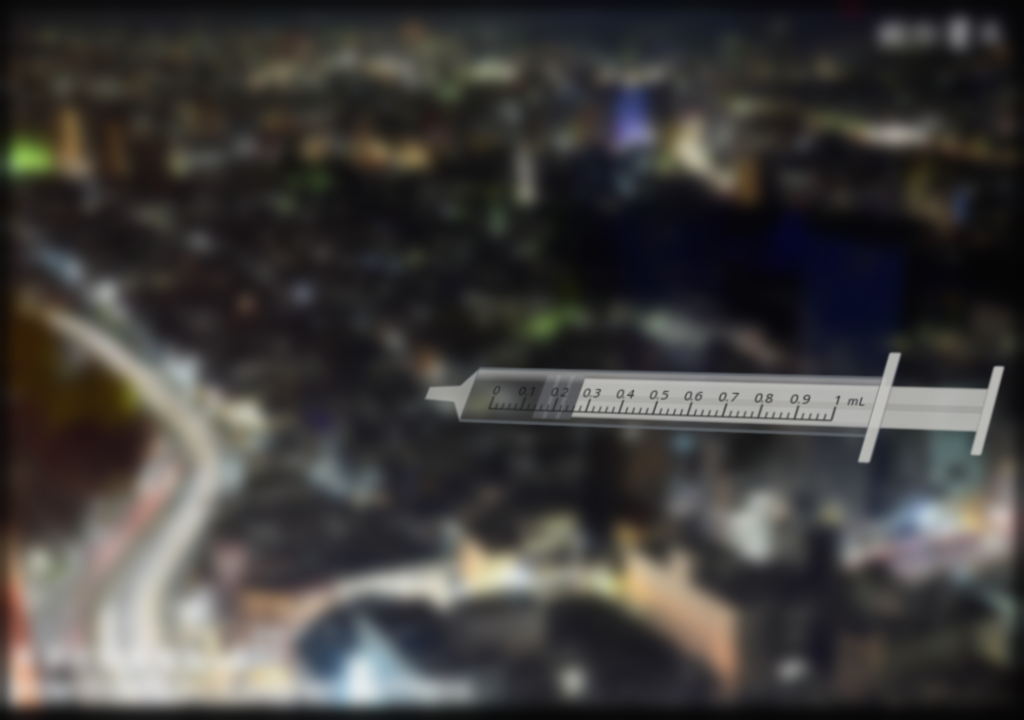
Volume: {"value": 0.14, "unit": "mL"}
